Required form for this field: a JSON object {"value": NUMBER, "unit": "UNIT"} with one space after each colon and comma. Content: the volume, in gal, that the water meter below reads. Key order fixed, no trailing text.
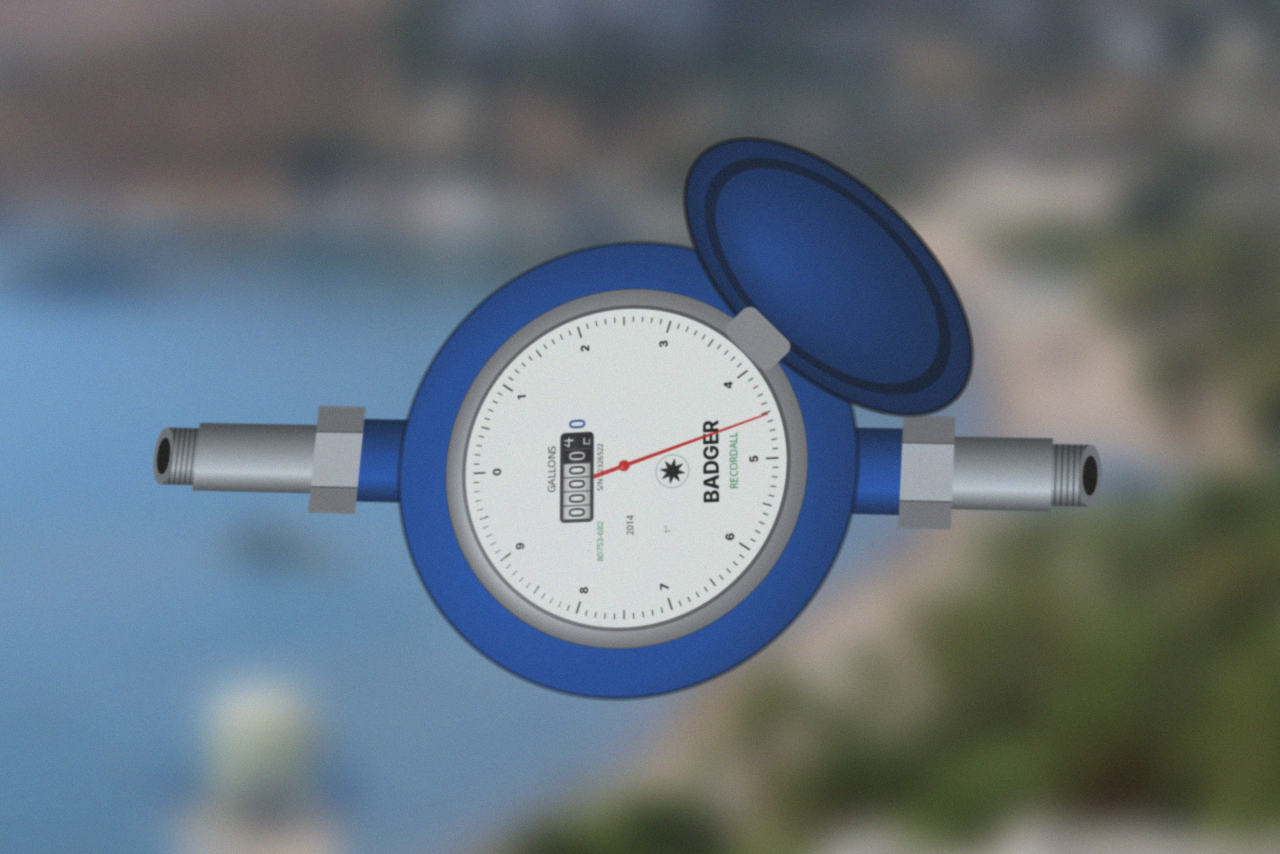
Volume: {"value": 44.5, "unit": "gal"}
